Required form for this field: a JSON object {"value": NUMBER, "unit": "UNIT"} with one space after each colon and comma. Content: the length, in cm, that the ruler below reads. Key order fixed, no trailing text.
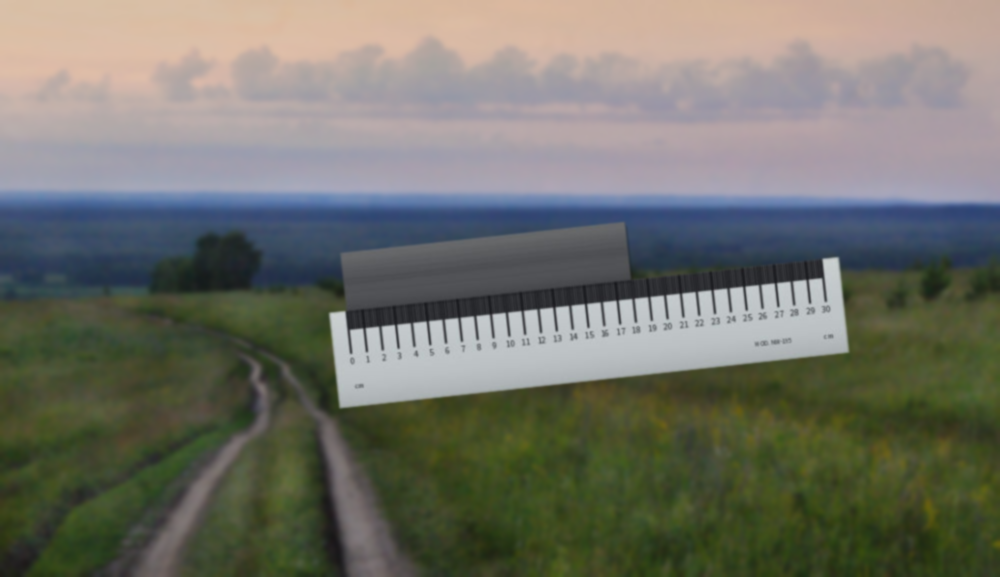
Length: {"value": 18, "unit": "cm"}
